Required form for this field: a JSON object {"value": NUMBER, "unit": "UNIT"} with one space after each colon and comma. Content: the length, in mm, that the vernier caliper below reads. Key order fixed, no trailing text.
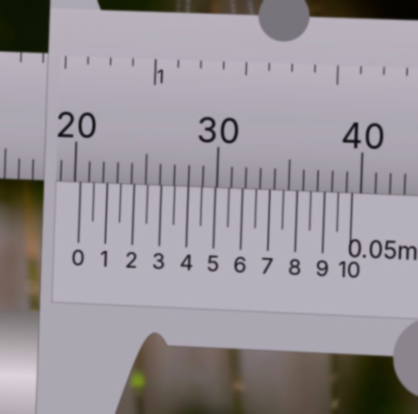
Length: {"value": 20.4, "unit": "mm"}
